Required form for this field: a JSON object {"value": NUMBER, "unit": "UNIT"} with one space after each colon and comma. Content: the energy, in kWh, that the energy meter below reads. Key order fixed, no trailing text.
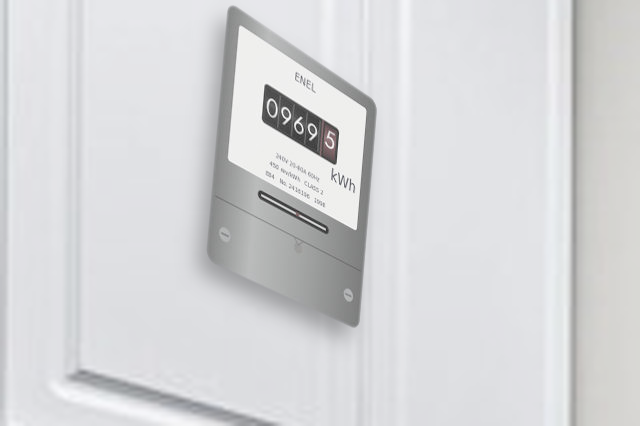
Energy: {"value": 969.5, "unit": "kWh"}
